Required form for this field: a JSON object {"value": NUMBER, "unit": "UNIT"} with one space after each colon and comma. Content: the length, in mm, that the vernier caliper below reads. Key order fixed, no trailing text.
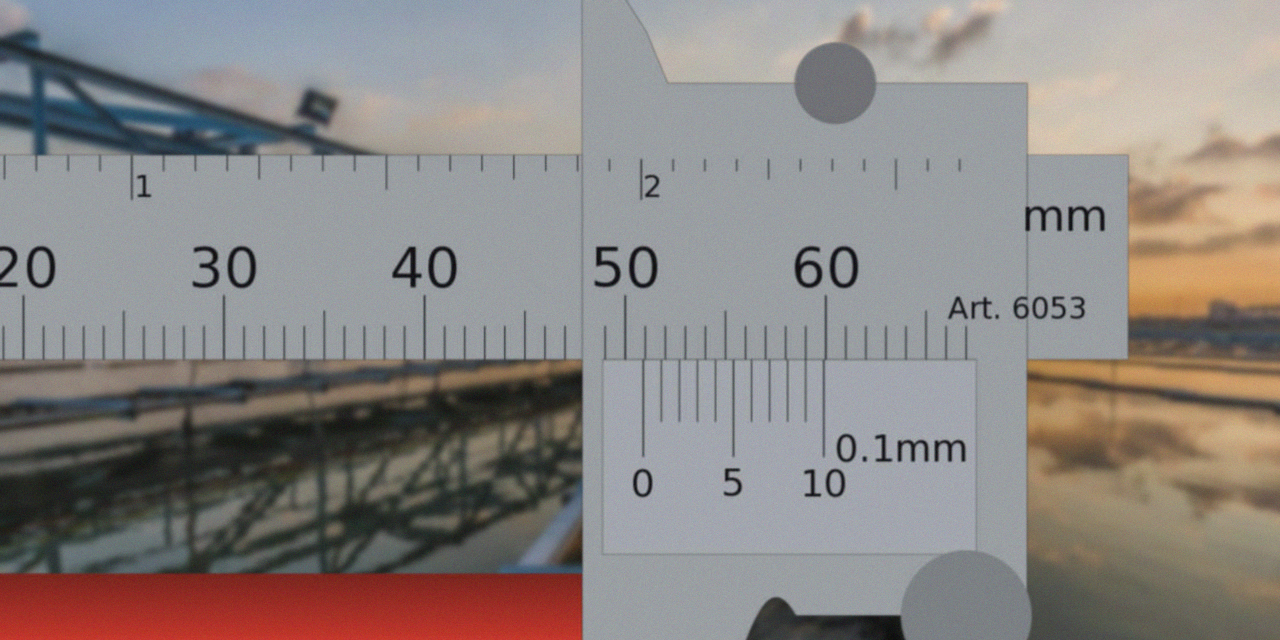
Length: {"value": 50.9, "unit": "mm"}
